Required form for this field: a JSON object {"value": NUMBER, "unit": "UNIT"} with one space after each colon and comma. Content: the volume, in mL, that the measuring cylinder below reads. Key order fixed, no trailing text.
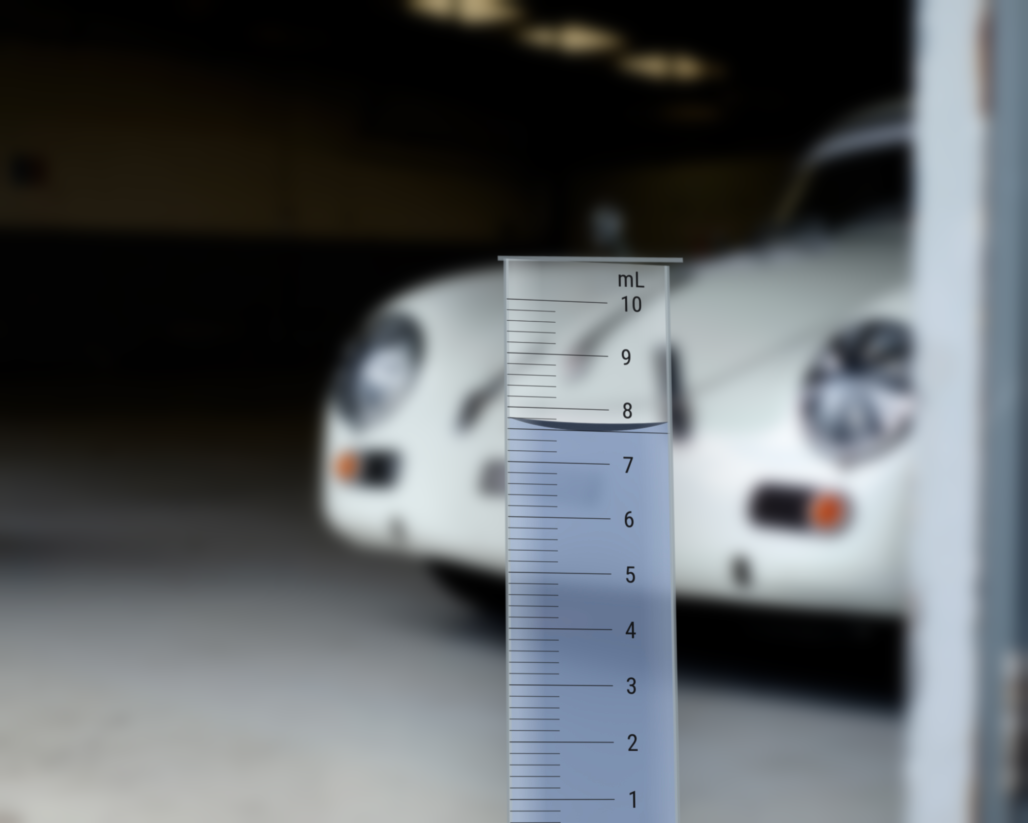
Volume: {"value": 7.6, "unit": "mL"}
